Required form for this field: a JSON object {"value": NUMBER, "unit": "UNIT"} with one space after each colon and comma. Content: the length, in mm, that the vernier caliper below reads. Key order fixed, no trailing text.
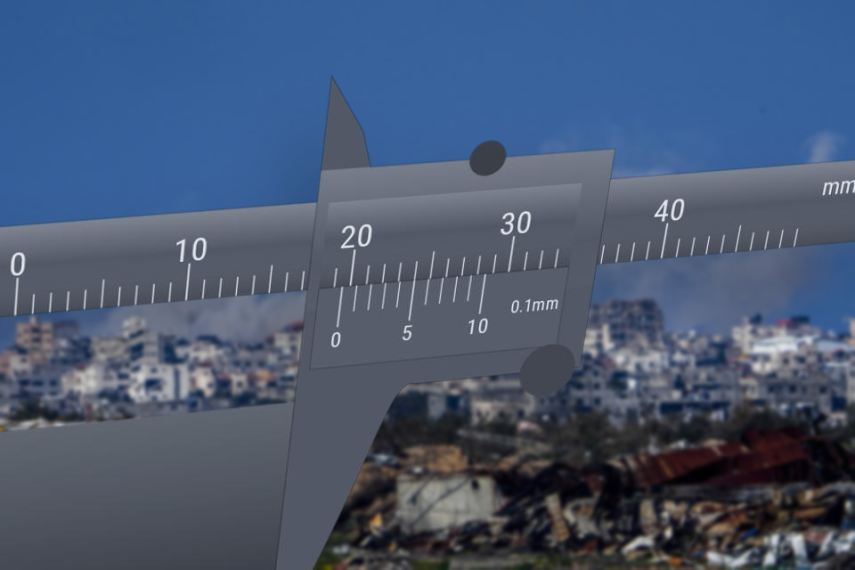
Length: {"value": 19.5, "unit": "mm"}
